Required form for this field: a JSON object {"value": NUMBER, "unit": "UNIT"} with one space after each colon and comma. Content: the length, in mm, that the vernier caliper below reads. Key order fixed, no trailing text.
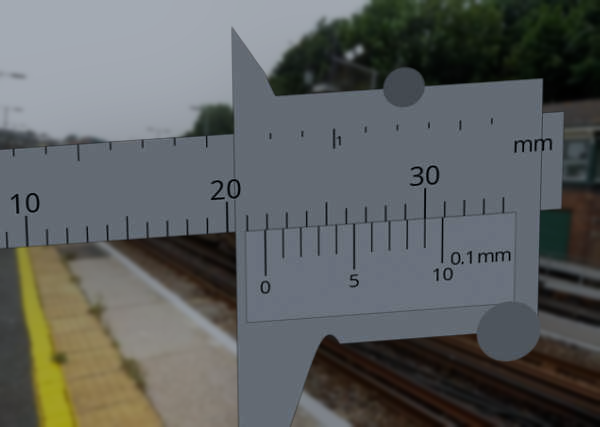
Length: {"value": 21.9, "unit": "mm"}
